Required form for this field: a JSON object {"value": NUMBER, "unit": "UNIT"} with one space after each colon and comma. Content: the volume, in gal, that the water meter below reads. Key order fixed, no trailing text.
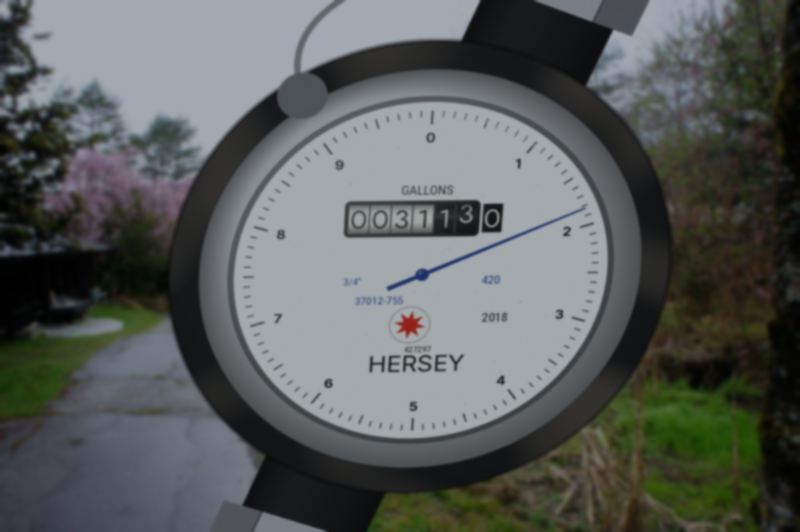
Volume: {"value": 31131.8, "unit": "gal"}
